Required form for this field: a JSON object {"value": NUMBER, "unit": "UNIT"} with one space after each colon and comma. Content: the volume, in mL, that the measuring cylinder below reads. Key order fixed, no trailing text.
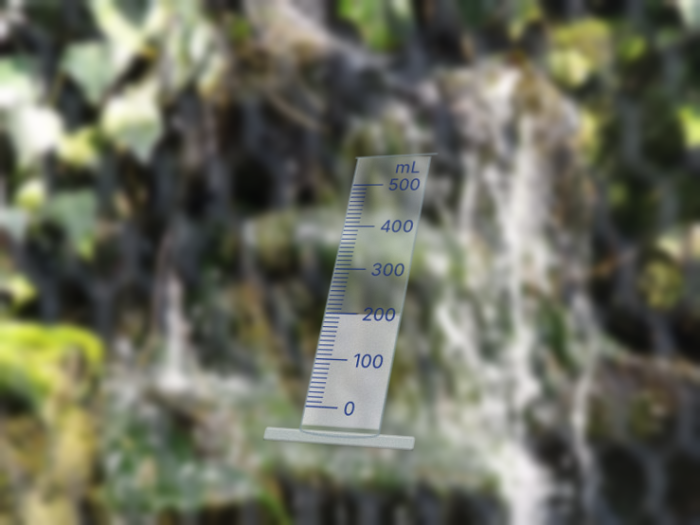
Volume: {"value": 200, "unit": "mL"}
